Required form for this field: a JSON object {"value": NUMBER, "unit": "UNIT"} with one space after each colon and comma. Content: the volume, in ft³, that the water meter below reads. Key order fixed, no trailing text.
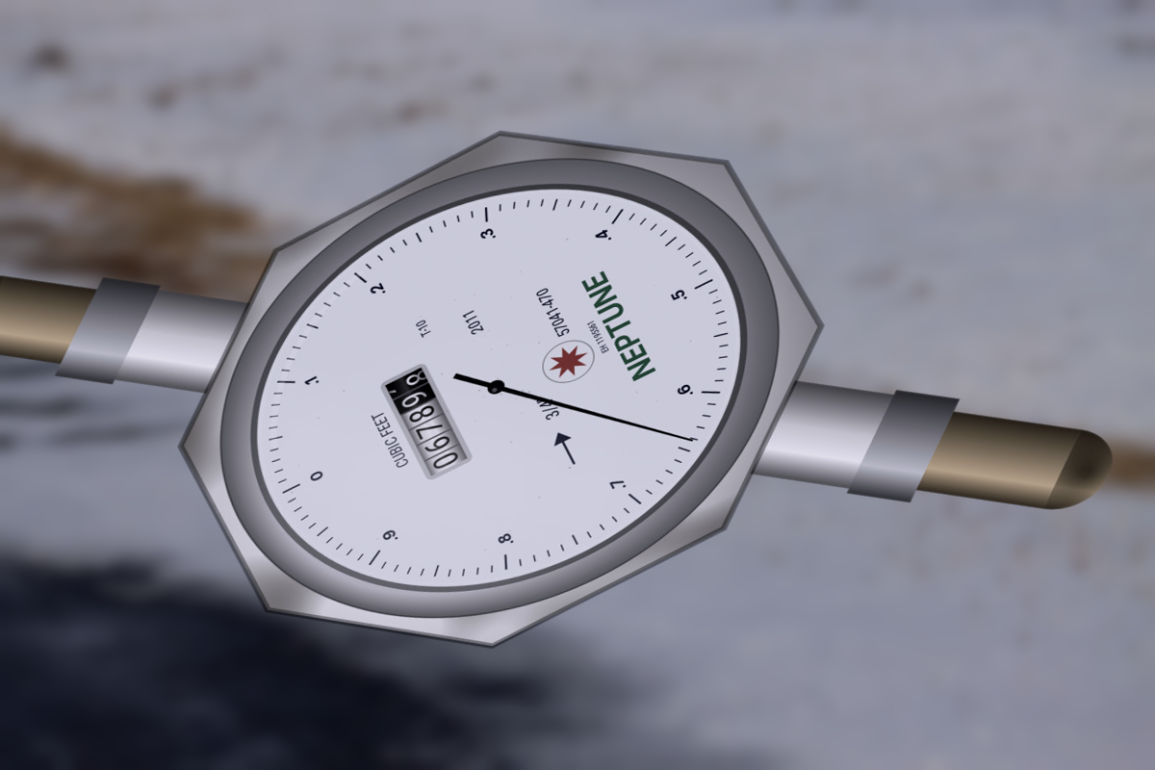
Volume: {"value": 67897.64, "unit": "ft³"}
